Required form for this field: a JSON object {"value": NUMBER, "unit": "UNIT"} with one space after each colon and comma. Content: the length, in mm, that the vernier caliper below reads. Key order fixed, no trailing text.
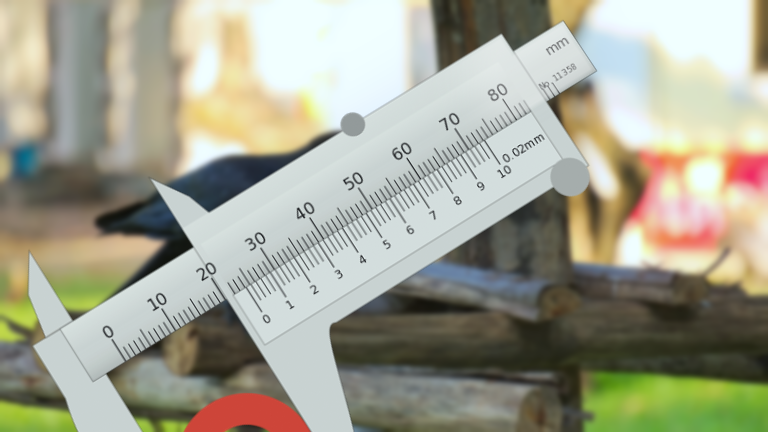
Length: {"value": 24.2, "unit": "mm"}
